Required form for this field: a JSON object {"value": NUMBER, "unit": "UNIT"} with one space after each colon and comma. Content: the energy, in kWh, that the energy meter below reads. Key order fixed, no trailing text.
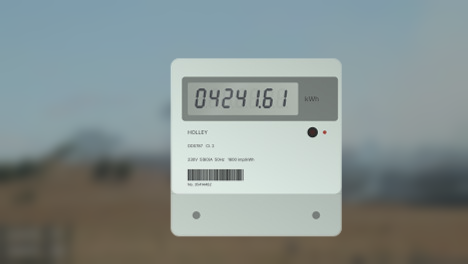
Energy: {"value": 4241.61, "unit": "kWh"}
